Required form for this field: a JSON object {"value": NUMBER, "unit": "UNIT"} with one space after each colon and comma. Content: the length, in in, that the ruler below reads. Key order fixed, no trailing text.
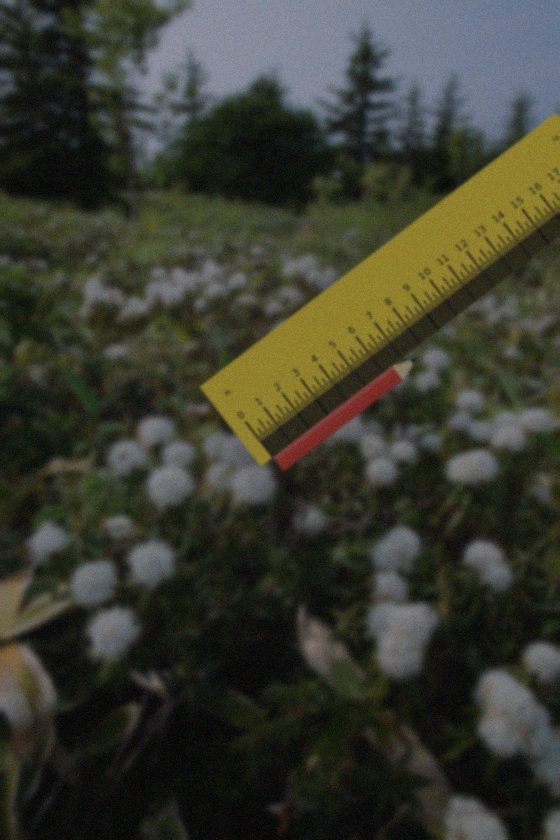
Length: {"value": 7.5, "unit": "in"}
